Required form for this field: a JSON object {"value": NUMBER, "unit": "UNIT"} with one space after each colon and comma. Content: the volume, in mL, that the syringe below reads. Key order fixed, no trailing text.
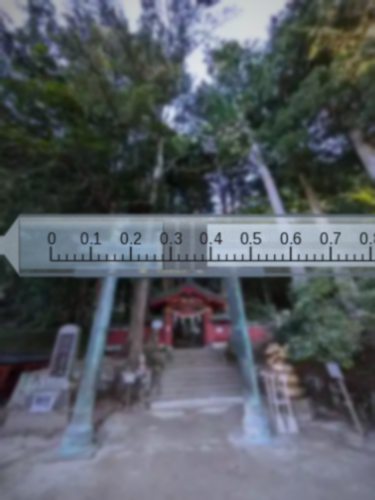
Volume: {"value": 0.28, "unit": "mL"}
